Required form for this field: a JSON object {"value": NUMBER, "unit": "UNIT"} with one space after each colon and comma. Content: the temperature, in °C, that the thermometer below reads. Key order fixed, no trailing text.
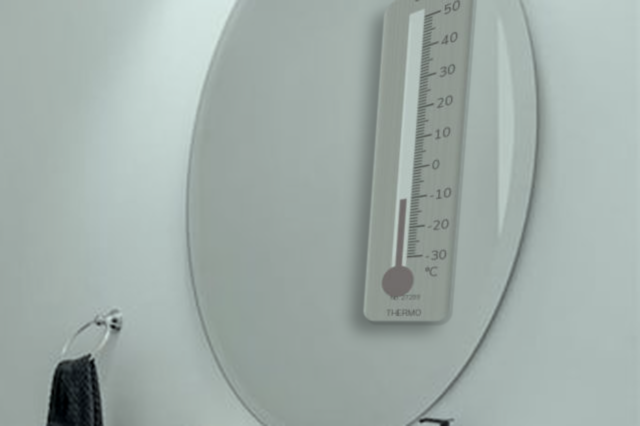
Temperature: {"value": -10, "unit": "°C"}
